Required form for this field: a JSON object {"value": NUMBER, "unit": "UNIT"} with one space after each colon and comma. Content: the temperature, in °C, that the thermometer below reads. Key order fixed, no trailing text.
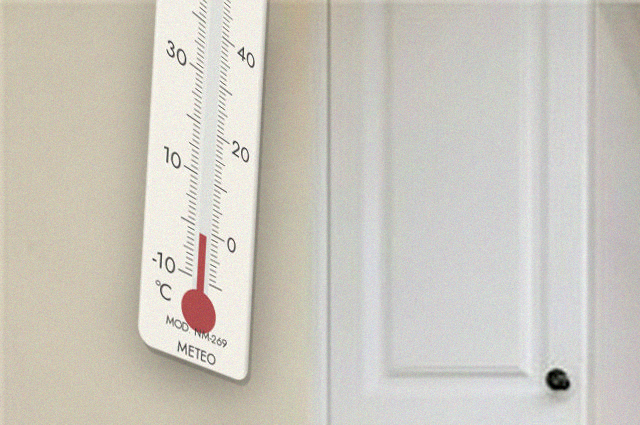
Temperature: {"value": -1, "unit": "°C"}
